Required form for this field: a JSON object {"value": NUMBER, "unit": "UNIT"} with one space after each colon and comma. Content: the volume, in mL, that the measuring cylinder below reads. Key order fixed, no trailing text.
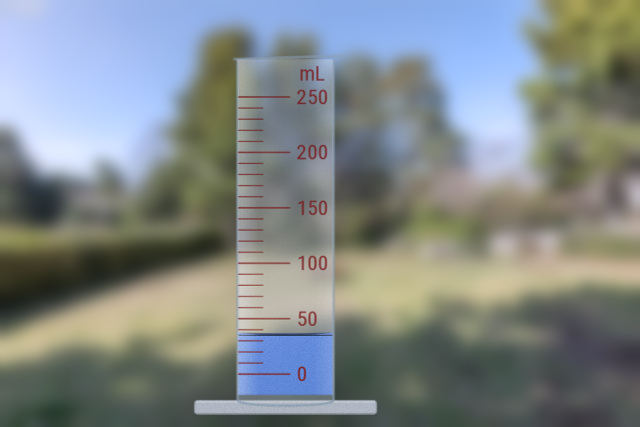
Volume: {"value": 35, "unit": "mL"}
